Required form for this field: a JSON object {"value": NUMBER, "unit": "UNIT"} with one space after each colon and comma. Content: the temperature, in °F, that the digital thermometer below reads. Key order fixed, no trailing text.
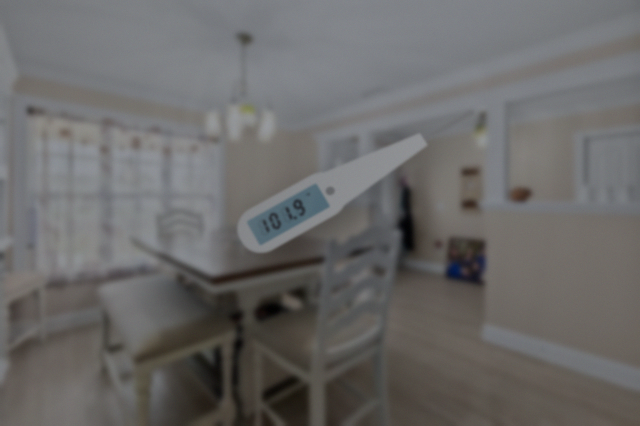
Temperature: {"value": 101.9, "unit": "°F"}
